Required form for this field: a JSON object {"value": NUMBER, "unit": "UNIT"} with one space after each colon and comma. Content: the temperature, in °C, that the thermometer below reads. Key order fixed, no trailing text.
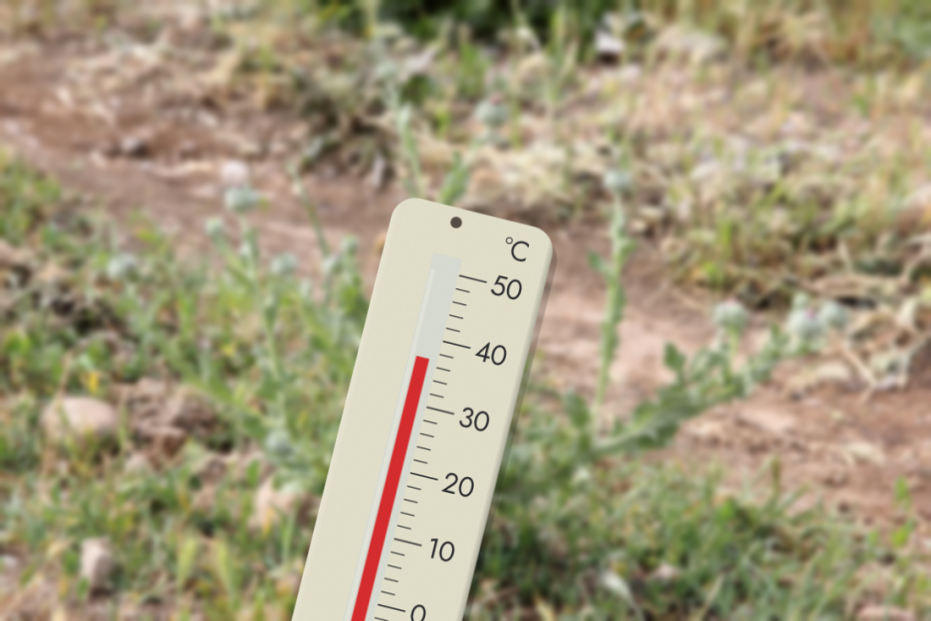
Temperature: {"value": 37, "unit": "°C"}
